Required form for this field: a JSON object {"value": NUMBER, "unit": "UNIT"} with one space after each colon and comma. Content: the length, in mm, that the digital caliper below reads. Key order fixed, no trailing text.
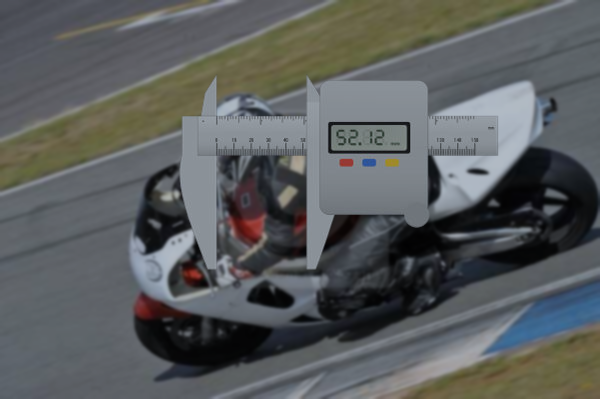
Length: {"value": 52.12, "unit": "mm"}
